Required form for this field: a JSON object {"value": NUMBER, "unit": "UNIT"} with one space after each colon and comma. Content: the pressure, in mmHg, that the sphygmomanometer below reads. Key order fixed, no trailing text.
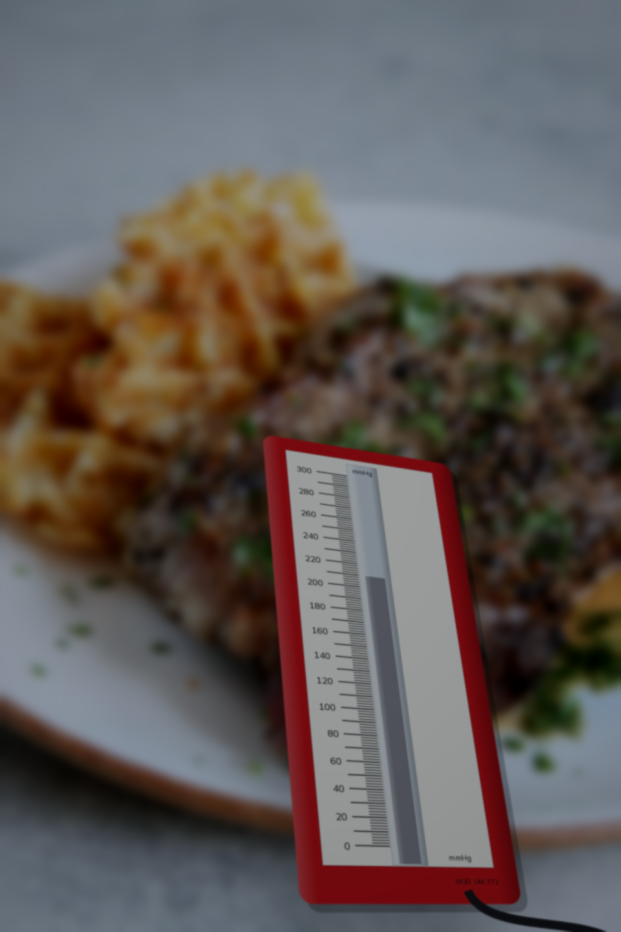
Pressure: {"value": 210, "unit": "mmHg"}
